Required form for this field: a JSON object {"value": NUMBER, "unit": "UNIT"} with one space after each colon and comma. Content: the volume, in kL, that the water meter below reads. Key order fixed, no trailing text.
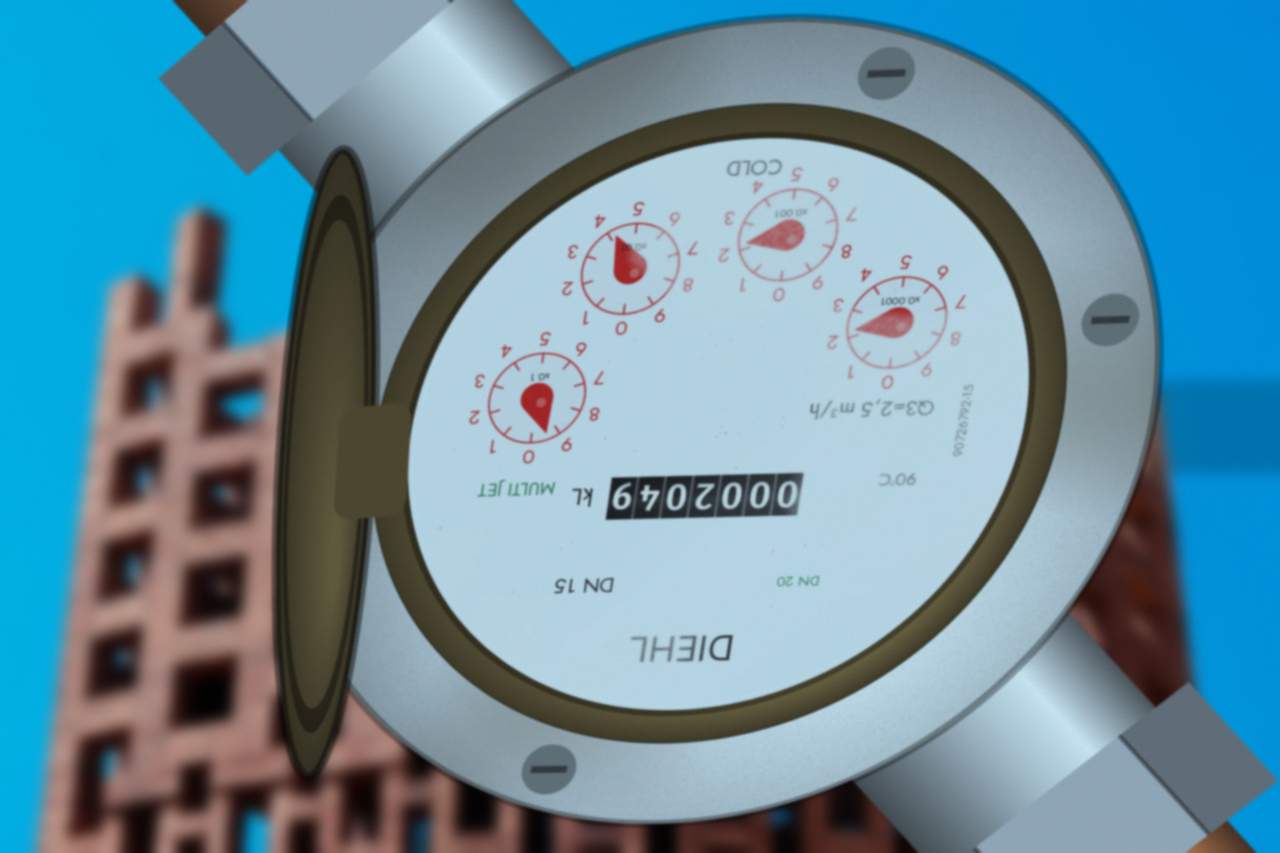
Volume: {"value": 2048.9422, "unit": "kL"}
